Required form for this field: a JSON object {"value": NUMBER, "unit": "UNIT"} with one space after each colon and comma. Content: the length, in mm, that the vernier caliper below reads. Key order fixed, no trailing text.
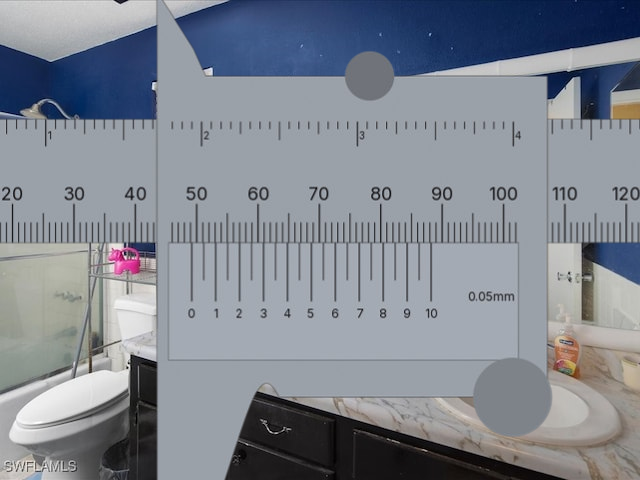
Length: {"value": 49.2, "unit": "mm"}
